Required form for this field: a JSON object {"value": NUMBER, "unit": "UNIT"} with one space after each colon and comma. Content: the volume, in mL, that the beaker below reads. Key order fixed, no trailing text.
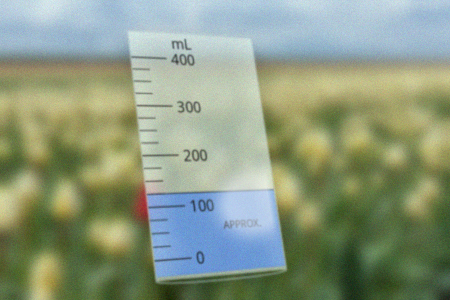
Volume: {"value": 125, "unit": "mL"}
